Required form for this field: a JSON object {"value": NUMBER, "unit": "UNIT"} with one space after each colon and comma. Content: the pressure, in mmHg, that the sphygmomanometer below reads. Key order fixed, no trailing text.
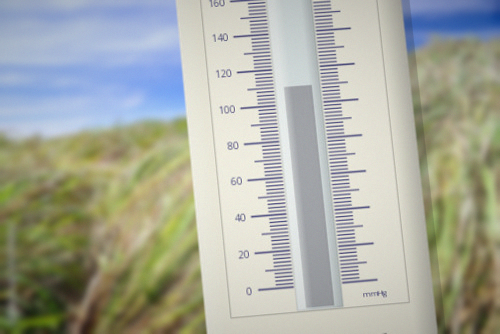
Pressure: {"value": 110, "unit": "mmHg"}
